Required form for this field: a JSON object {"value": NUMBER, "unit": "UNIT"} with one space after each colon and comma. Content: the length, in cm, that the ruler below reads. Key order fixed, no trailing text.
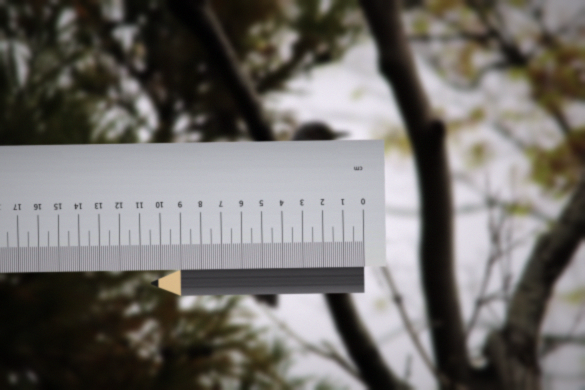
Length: {"value": 10.5, "unit": "cm"}
